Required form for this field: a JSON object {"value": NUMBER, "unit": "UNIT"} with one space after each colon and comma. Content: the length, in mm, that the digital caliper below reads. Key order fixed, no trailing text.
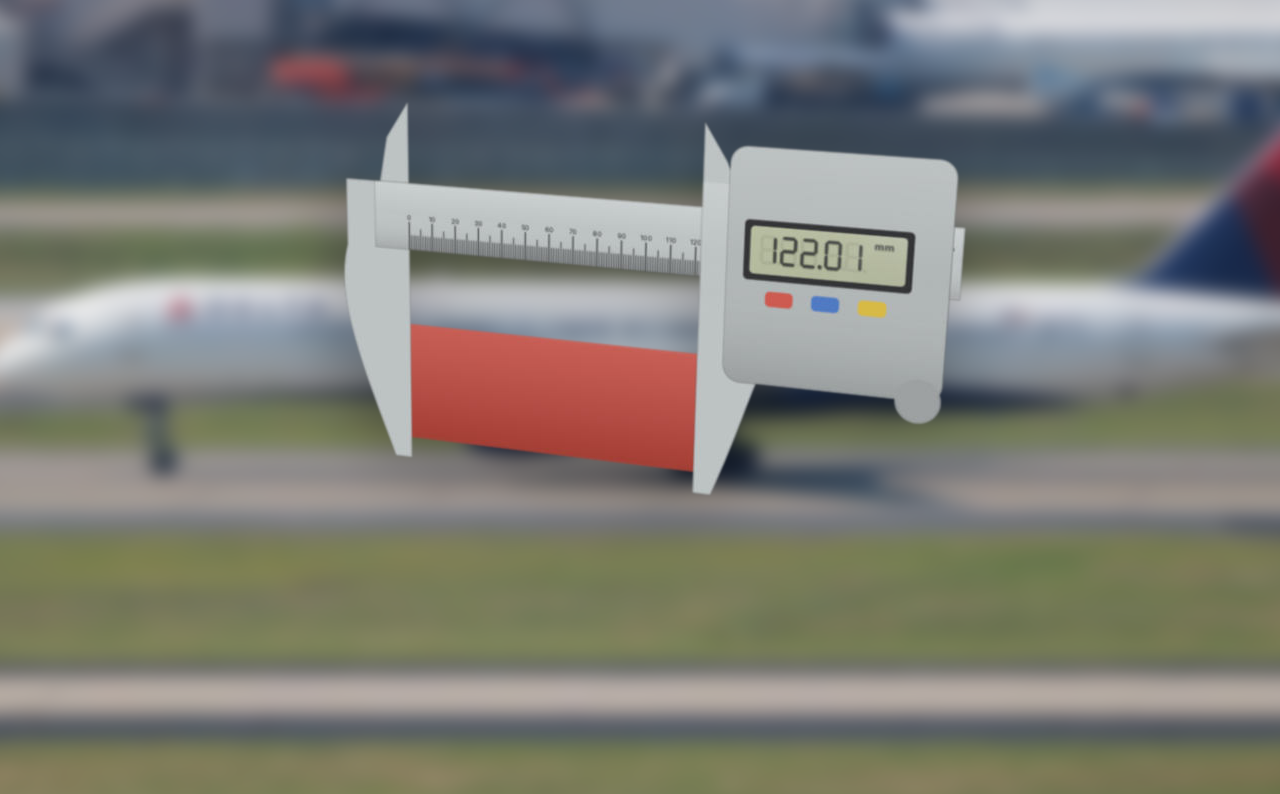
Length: {"value": 122.01, "unit": "mm"}
